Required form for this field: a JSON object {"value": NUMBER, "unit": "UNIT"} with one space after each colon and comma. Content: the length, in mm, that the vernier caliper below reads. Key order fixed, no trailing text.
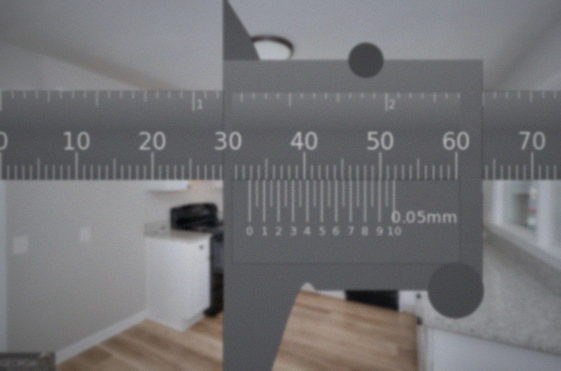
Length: {"value": 32.8, "unit": "mm"}
